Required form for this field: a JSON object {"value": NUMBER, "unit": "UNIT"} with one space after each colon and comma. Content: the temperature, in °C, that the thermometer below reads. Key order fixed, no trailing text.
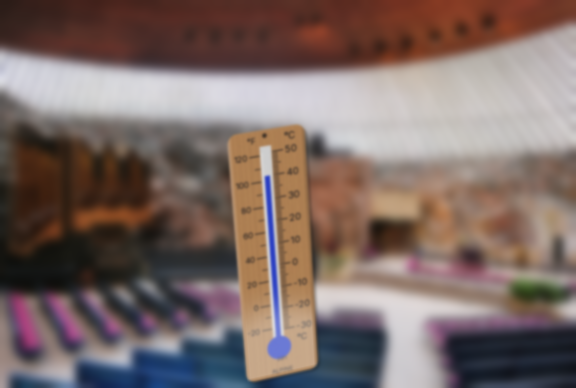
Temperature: {"value": 40, "unit": "°C"}
